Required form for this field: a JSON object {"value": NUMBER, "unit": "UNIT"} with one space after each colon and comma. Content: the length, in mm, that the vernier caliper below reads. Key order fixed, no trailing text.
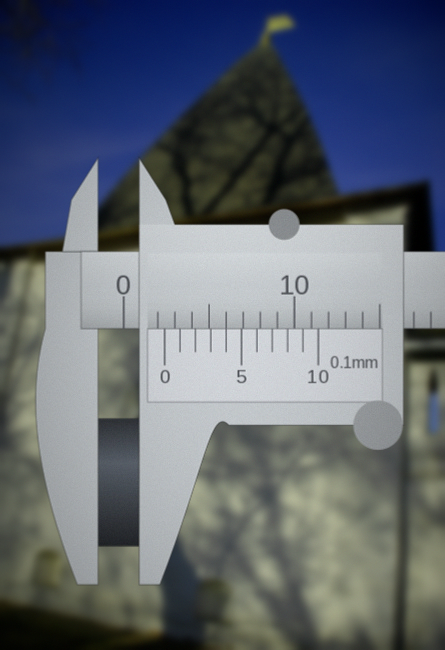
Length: {"value": 2.4, "unit": "mm"}
